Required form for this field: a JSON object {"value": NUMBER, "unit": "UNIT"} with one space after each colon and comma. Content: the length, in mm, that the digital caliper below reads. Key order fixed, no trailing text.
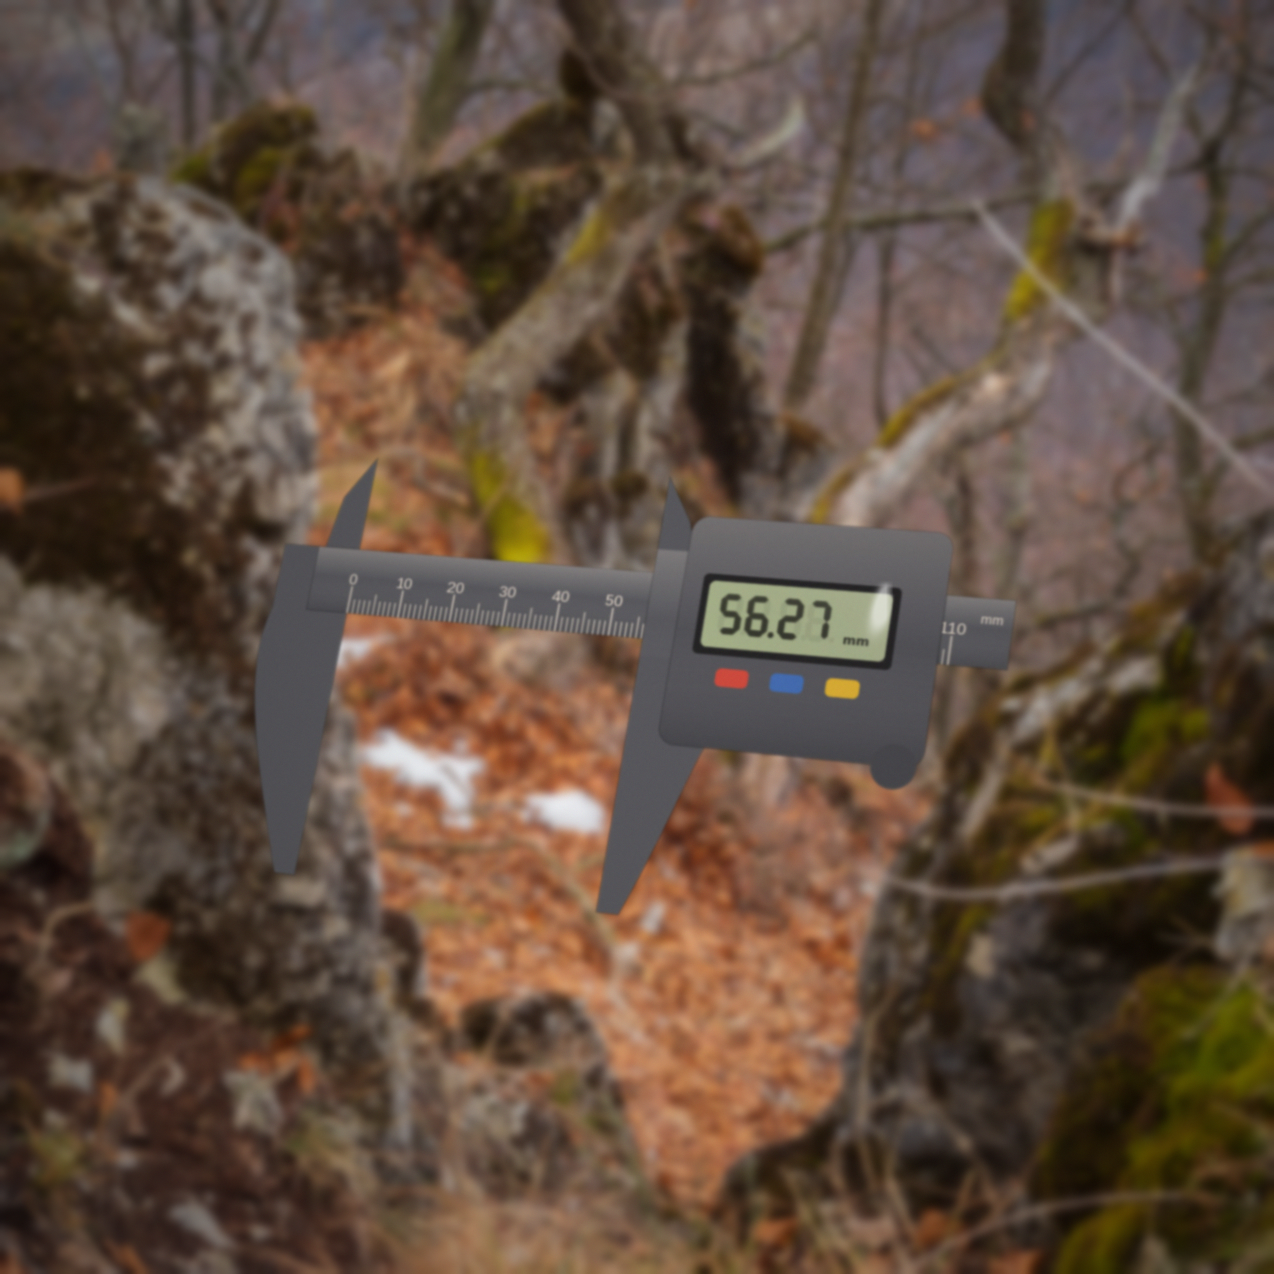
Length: {"value": 56.27, "unit": "mm"}
